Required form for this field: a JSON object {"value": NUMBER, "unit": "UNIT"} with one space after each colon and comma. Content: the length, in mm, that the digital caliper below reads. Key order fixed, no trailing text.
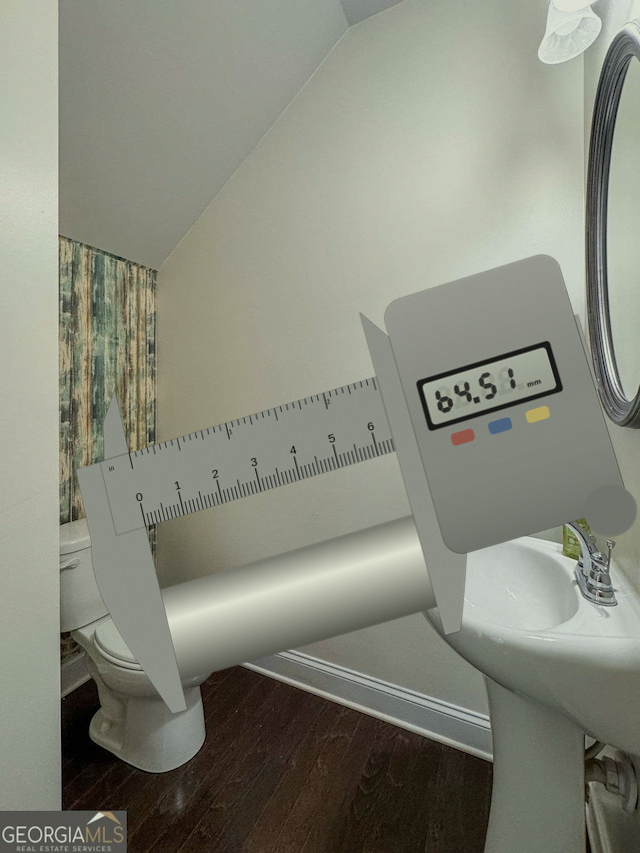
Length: {"value": 64.51, "unit": "mm"}
